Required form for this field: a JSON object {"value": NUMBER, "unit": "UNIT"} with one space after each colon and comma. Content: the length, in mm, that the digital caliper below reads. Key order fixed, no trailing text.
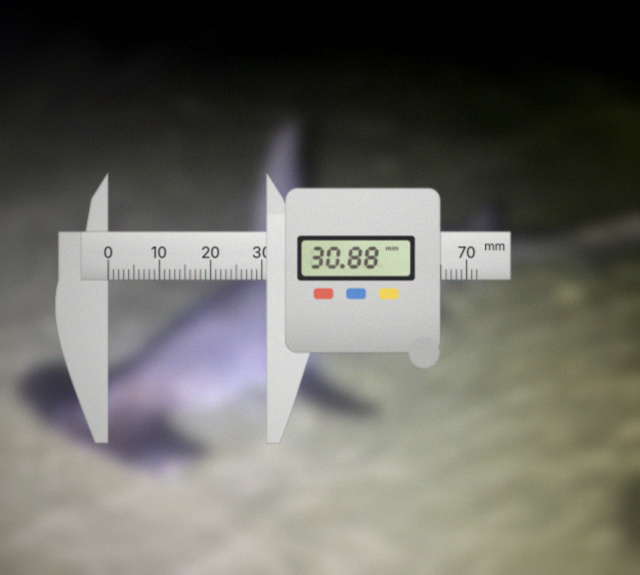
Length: {"value": 30.88, "unit": "mm"}
